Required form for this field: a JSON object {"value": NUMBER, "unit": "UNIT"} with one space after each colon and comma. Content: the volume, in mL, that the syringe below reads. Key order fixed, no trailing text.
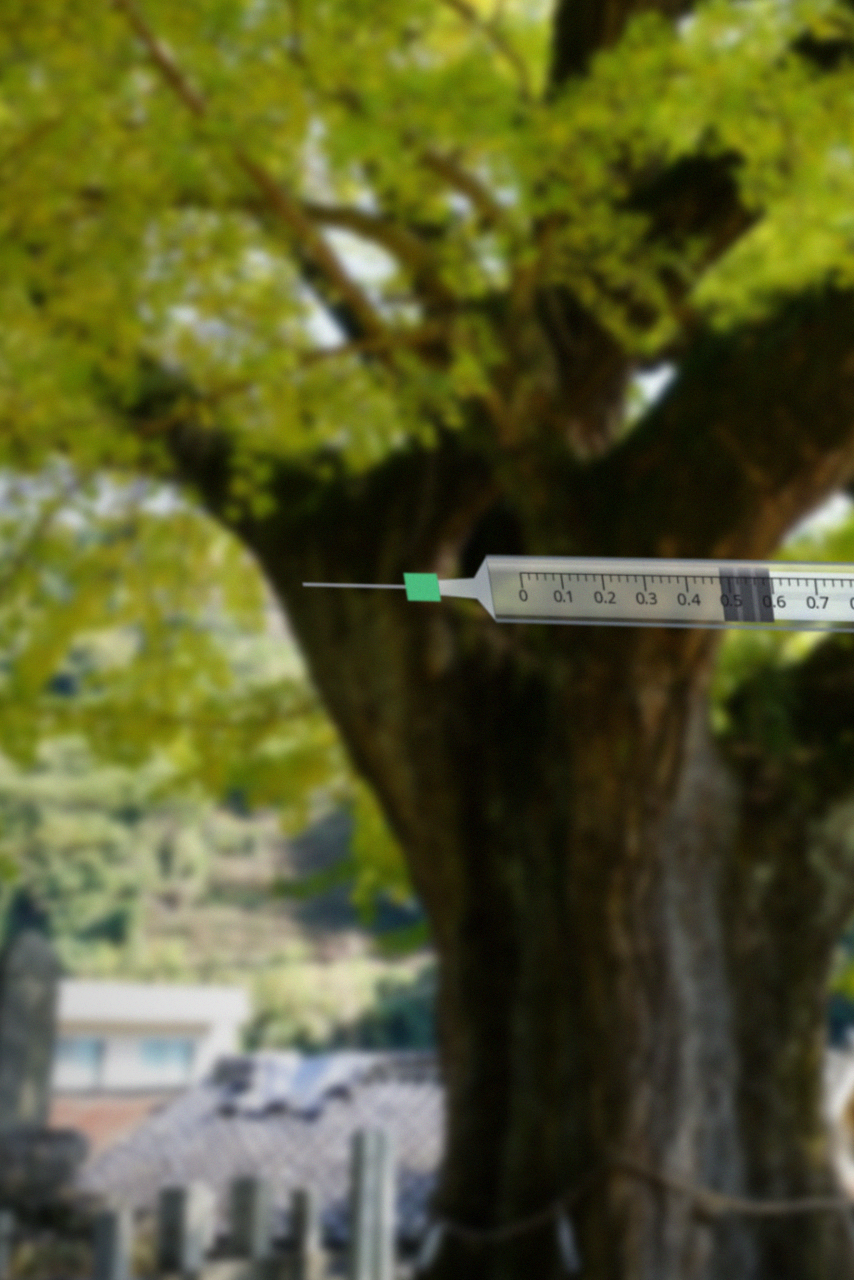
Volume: {"value": 0.48, "unit": "mL"}
